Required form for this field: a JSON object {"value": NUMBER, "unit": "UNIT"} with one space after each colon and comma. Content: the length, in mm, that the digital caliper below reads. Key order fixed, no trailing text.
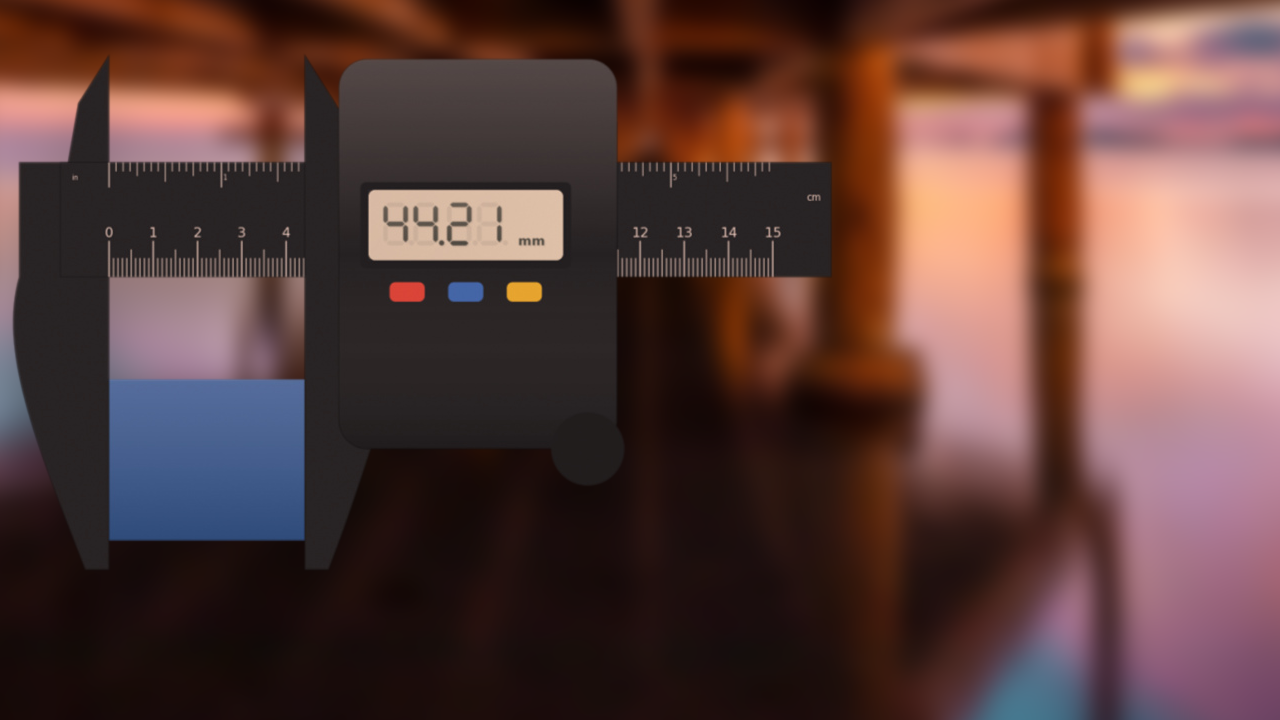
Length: {"value": 44.21, "unit": "mm"}
